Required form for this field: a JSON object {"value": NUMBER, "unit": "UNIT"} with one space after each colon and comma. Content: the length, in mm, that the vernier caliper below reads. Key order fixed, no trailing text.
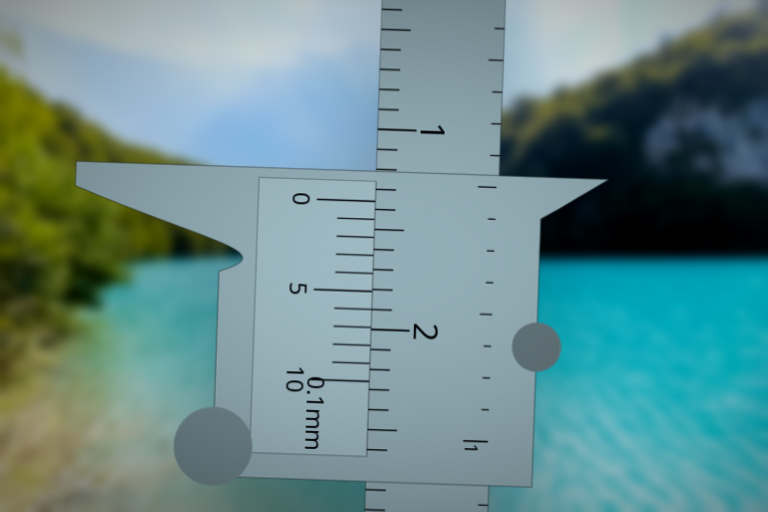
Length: {"value": 13.6, "unit": "mm"}
